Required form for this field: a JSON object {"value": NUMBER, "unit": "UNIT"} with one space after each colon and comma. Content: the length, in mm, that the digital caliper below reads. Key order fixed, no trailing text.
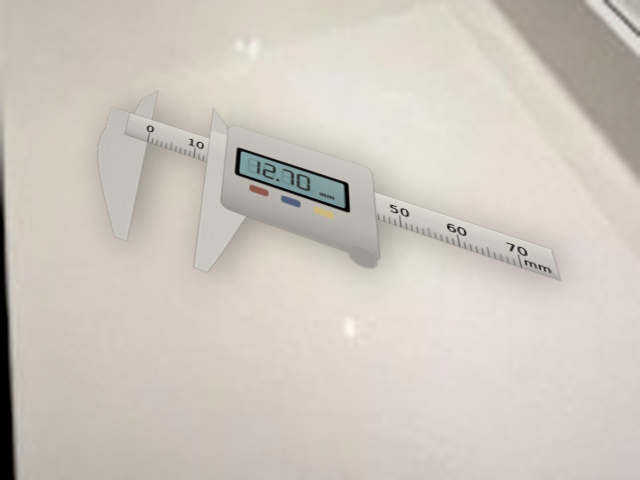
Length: {"value": 12.70, "unit": "mm"}
